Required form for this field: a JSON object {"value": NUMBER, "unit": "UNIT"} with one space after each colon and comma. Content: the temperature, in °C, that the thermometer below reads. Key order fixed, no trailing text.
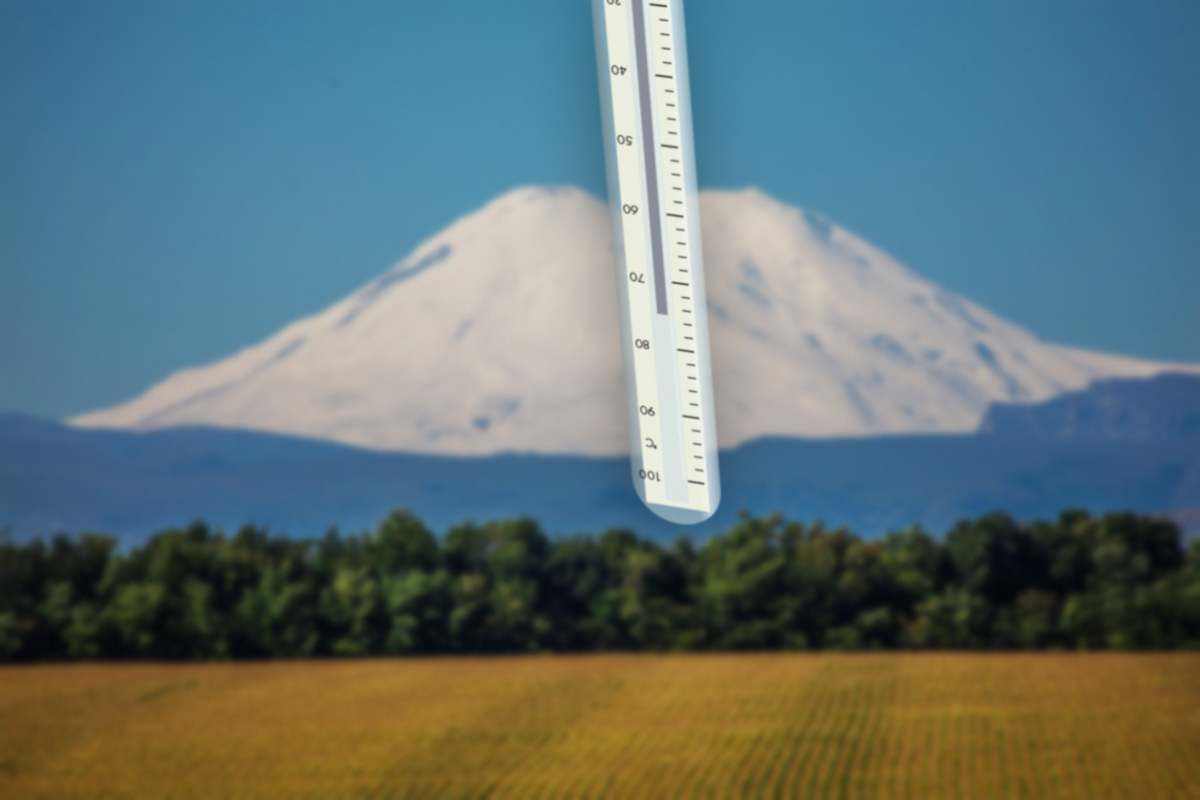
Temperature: {"value": 75, "unit": "°C"}
